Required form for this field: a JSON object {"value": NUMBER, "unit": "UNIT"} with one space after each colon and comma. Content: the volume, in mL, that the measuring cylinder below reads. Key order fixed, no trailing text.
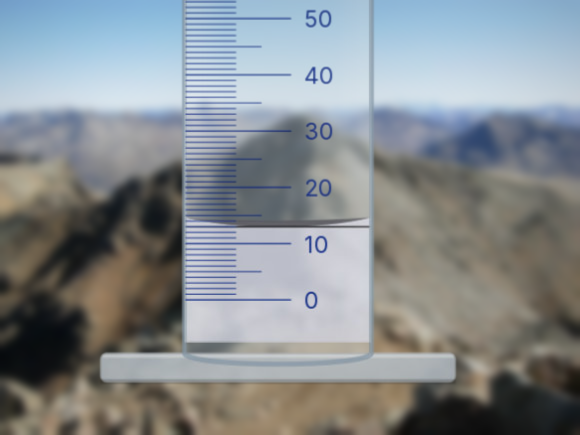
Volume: {"value": 13, "unit": "mL"}
